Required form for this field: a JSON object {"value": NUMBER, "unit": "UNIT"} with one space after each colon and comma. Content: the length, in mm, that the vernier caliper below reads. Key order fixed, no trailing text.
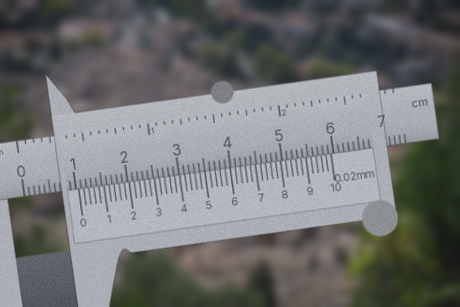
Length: {"value": 10.5, "unit": "mm"}
